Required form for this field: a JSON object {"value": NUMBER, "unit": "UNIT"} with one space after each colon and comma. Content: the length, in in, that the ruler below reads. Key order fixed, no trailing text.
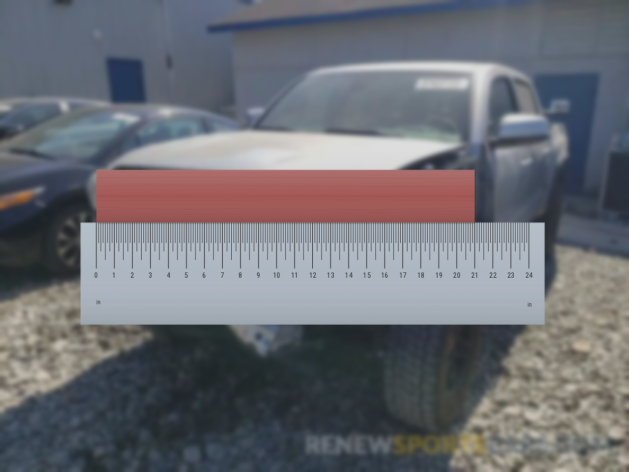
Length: {"value": 21, "unit": "in"}
